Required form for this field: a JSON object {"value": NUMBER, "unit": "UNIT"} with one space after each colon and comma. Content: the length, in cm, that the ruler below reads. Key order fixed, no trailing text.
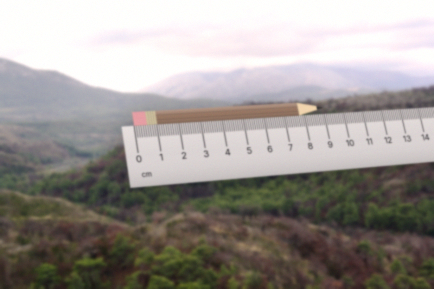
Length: {"value": 9, "unit": "cm"}
